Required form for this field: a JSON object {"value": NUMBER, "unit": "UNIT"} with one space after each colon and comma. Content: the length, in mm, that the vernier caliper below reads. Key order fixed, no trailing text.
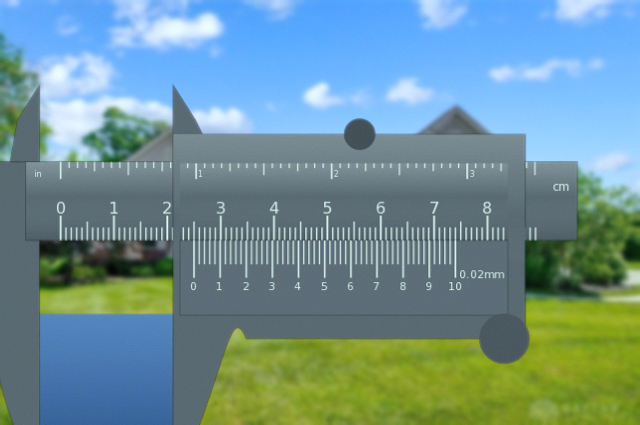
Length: {"value": 25.0, "unit": "mm"}
